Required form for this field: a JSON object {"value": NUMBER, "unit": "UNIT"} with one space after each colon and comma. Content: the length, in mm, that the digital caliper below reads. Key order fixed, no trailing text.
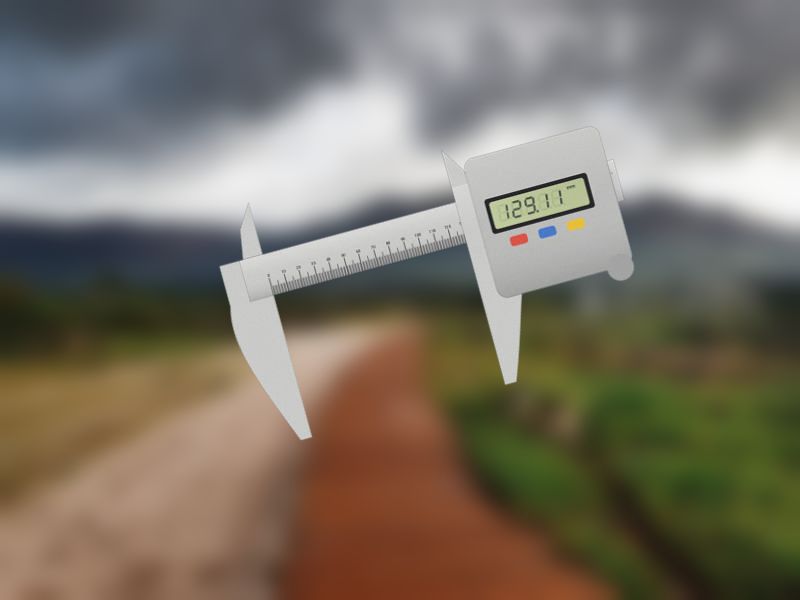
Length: {"value": 129.11, "unit": "mm"}
